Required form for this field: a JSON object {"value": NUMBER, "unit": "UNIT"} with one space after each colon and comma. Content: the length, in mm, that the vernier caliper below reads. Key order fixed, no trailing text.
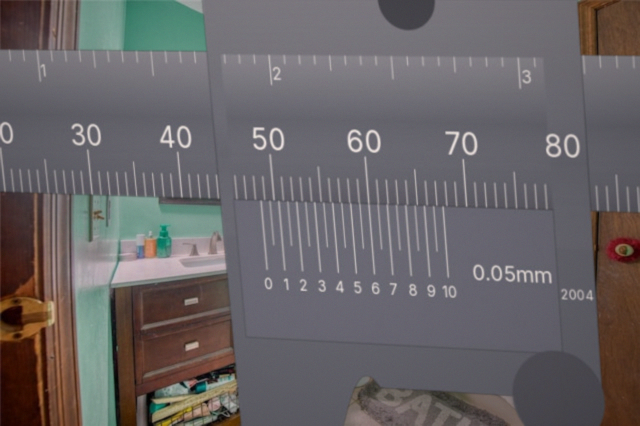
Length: {"value": 48.6, "unit": "mm"}
